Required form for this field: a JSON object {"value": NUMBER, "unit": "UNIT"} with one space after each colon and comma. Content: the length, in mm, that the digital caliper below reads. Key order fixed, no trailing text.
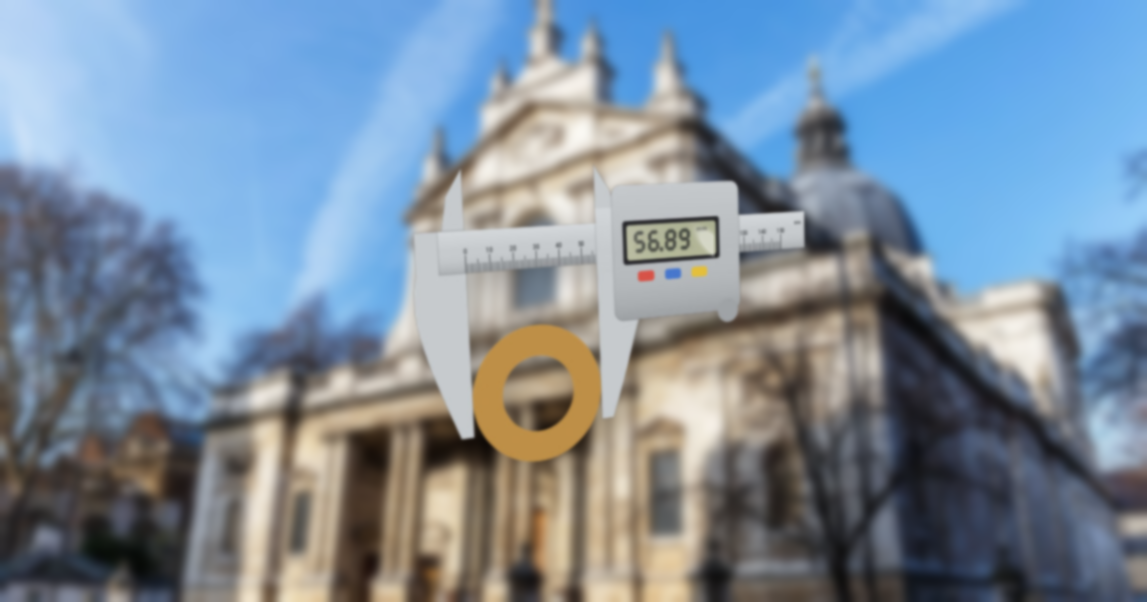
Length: {"value": 56.89, "unit": "mm"}
